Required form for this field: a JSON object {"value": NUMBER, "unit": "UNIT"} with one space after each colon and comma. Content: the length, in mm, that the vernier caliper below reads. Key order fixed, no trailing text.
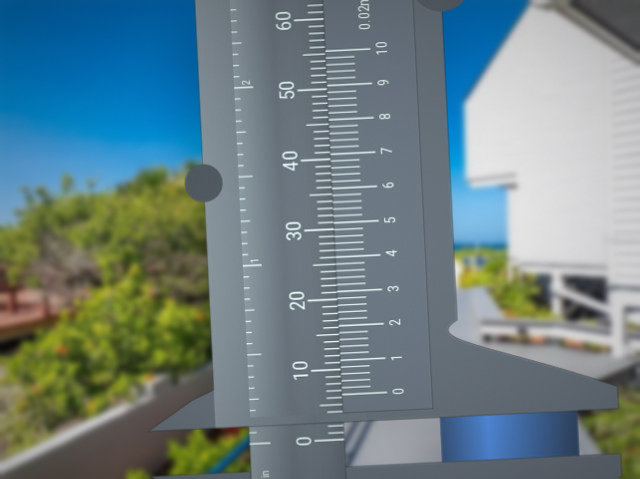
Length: {"value": 6.4, "unit": "mm"}
